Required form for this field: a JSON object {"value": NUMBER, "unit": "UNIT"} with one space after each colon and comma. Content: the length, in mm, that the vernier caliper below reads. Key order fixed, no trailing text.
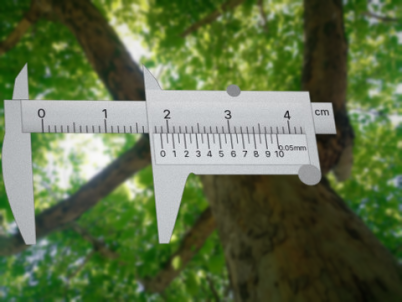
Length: {"value": 18.8, "unit": "mm"}
